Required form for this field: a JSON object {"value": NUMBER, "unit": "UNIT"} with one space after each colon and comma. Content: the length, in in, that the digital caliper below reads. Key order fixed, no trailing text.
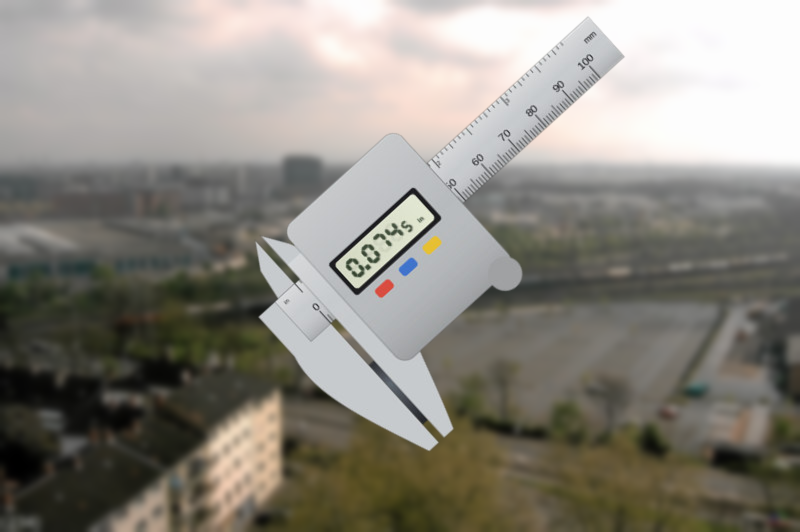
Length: {"value": 0.0745, "unit": "in"}
